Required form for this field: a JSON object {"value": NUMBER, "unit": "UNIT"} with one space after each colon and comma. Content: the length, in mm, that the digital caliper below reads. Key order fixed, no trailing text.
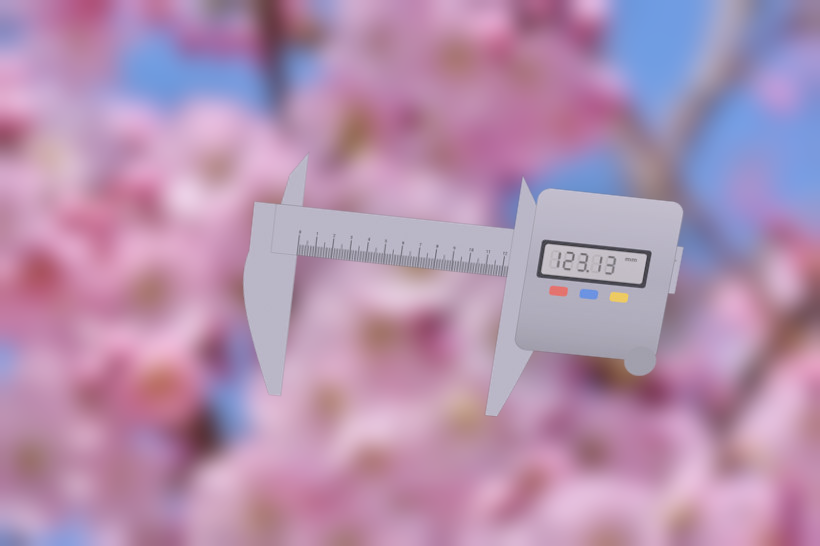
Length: {"value": 123.13, "unit": "mm"}
